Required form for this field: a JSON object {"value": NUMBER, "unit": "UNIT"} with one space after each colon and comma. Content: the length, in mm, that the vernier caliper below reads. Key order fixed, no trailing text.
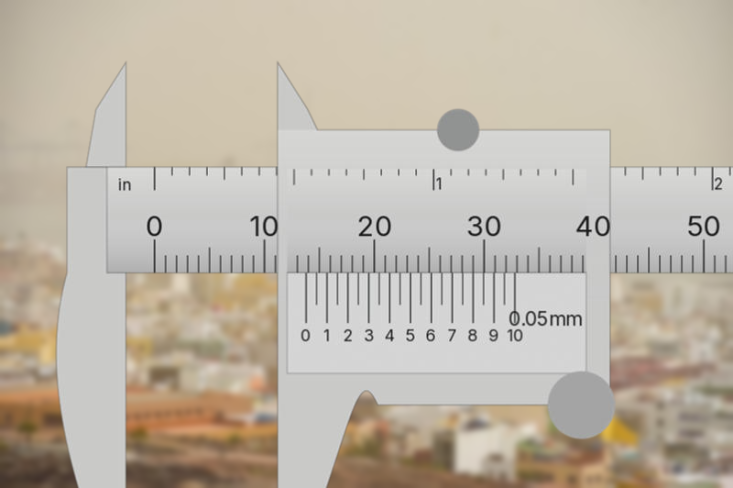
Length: {"value": 13.8, "unit": "mm"}
